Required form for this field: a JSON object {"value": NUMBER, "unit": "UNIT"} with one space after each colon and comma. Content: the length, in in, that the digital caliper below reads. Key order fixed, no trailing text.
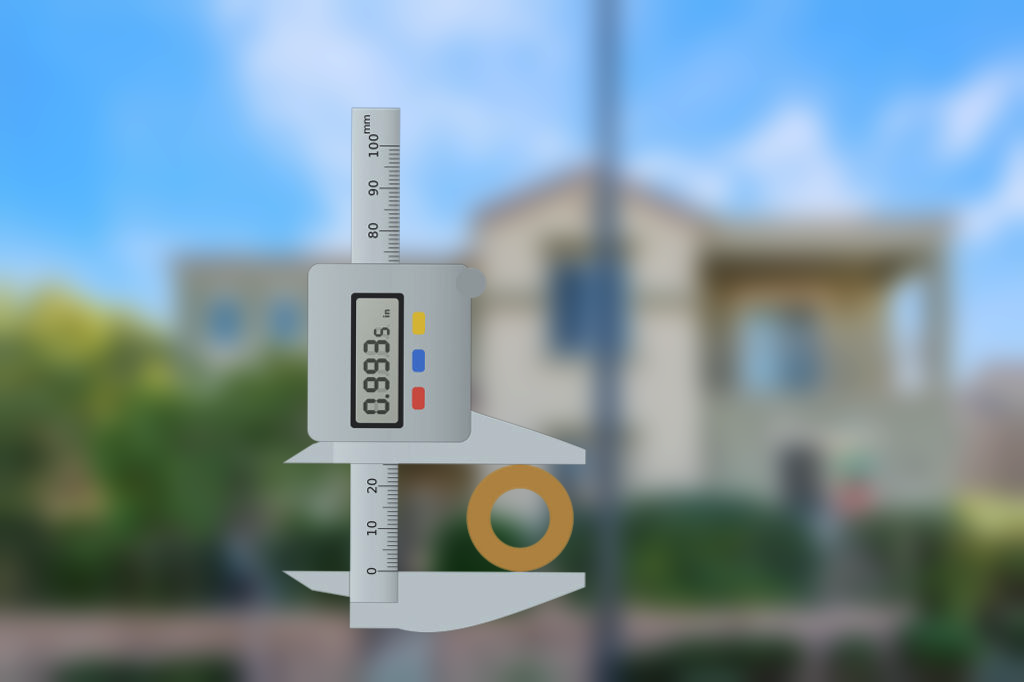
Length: {"value": 0.9935, "unit": "in"}
